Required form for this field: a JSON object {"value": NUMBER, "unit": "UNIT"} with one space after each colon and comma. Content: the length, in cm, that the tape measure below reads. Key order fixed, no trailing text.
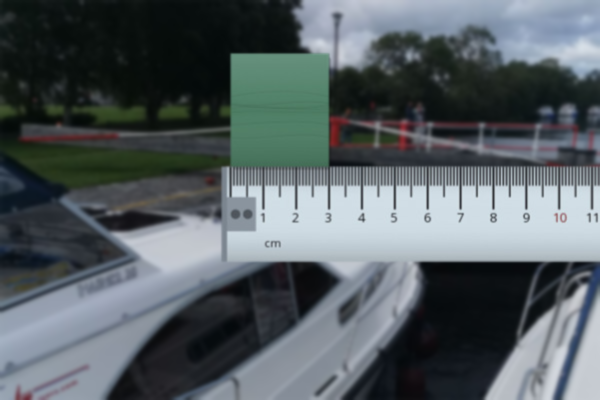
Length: {"value": 3, "unit": "cm"}
